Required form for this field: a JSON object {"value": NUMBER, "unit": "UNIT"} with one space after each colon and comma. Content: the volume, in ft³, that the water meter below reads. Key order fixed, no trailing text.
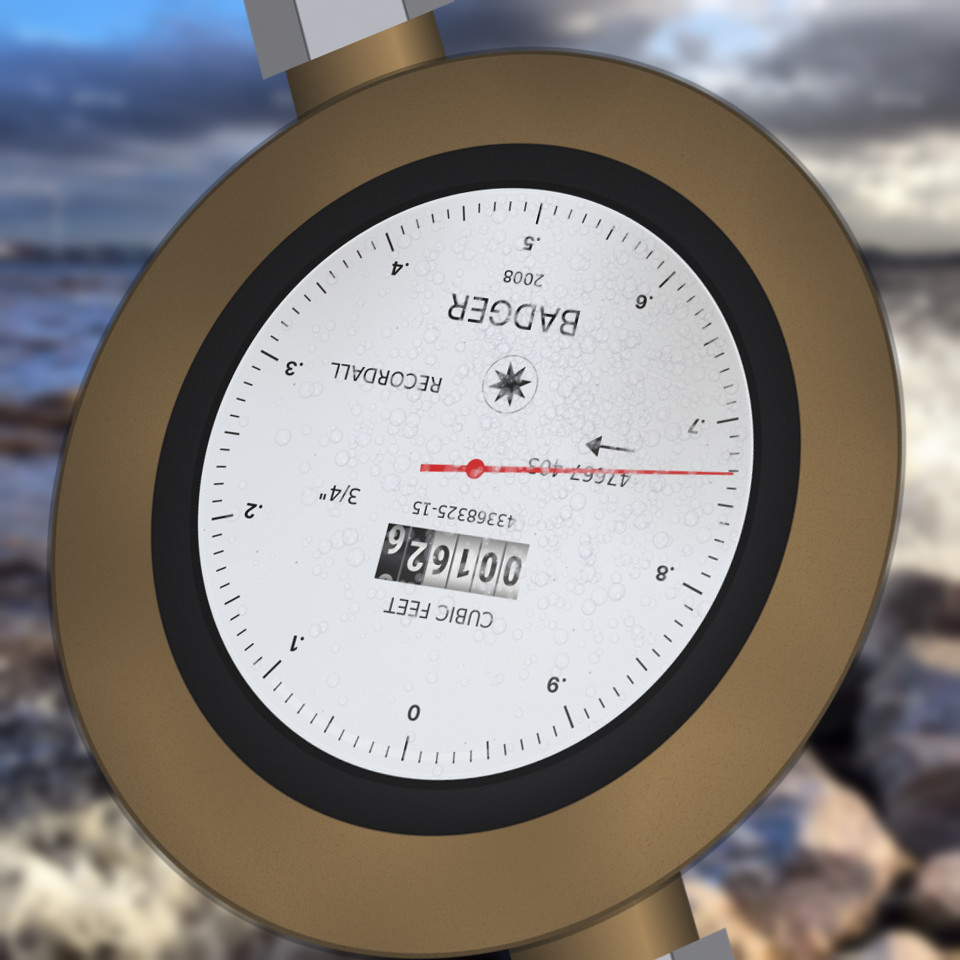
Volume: {"value": 1625.73, "unit": "ft³"}
